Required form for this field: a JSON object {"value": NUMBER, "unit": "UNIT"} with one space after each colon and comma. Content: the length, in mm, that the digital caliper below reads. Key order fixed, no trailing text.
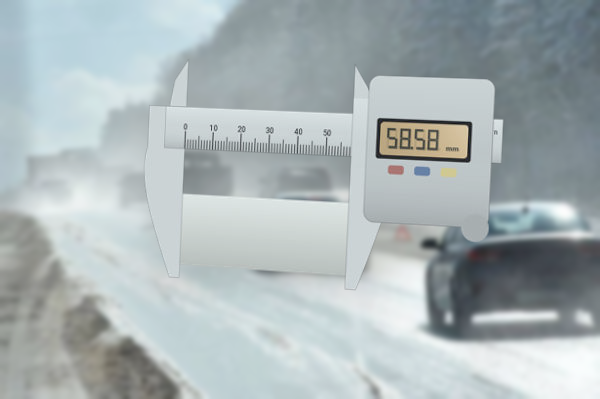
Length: {"value": 58.58, "unit": "mm"}
